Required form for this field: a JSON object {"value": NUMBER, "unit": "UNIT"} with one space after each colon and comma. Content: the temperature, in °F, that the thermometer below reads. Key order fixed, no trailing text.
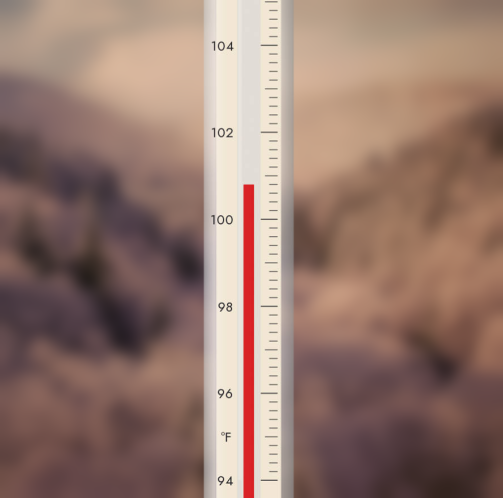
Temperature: {"value": 100.8, "unit": "°F"}
